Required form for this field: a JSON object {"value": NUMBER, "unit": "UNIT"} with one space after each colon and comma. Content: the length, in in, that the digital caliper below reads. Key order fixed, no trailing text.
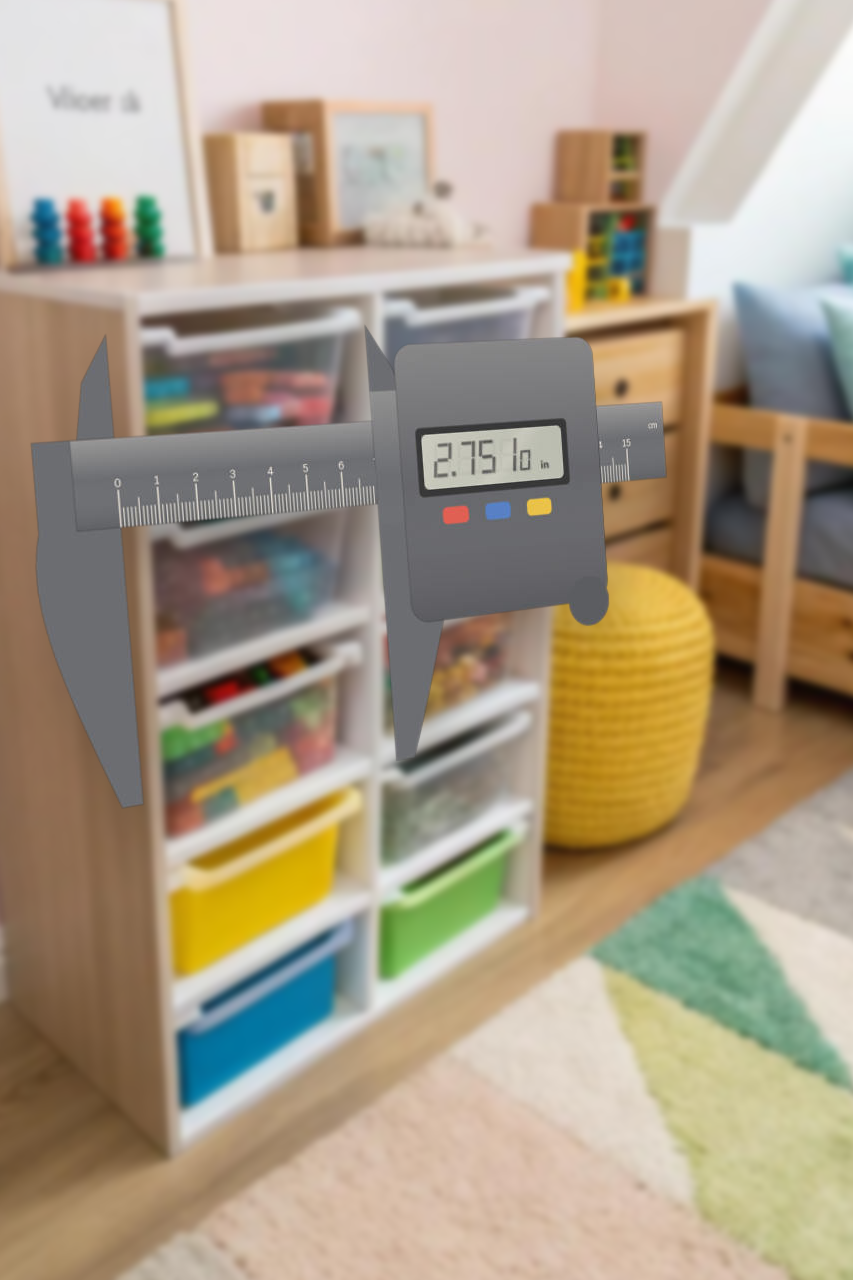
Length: {"value": 2.7510, "unit": "in"}
